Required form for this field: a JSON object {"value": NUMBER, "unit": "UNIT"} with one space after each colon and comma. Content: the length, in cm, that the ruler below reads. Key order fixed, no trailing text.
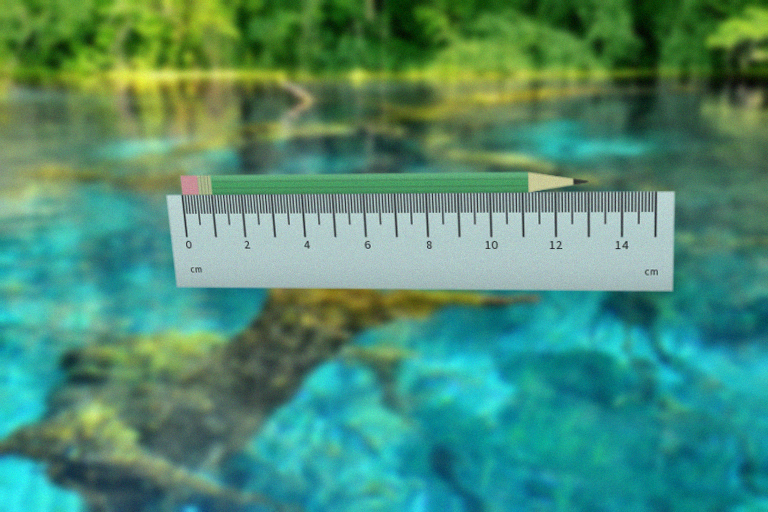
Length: {"value": 13, "unit": "cm"}
